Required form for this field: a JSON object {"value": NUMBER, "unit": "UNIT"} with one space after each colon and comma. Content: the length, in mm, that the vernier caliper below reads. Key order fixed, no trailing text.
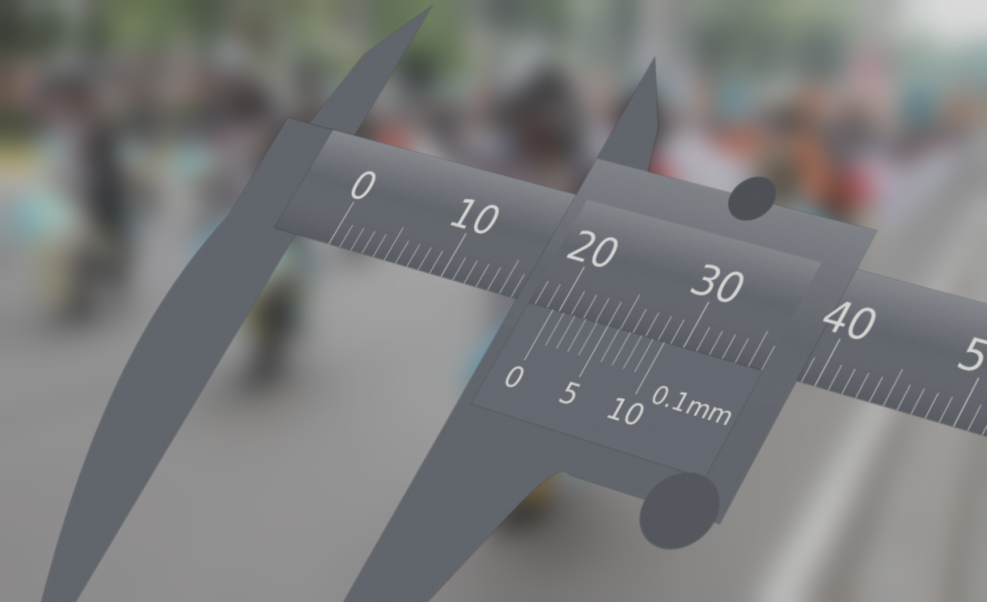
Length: {"value": 19.5, "unit": "mm"}
